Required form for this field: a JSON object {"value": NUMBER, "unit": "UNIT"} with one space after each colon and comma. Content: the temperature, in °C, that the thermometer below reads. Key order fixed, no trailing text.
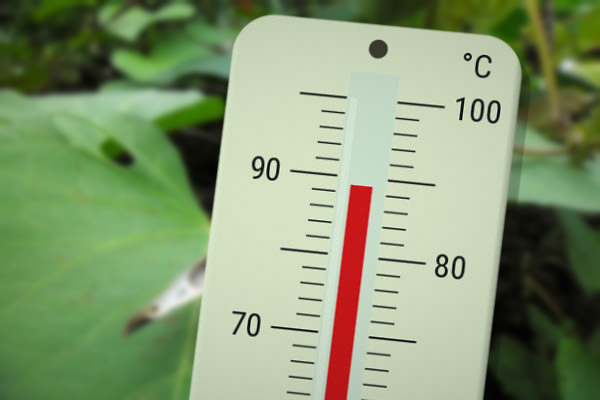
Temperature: {"value": 89, "unit": "°C"}
